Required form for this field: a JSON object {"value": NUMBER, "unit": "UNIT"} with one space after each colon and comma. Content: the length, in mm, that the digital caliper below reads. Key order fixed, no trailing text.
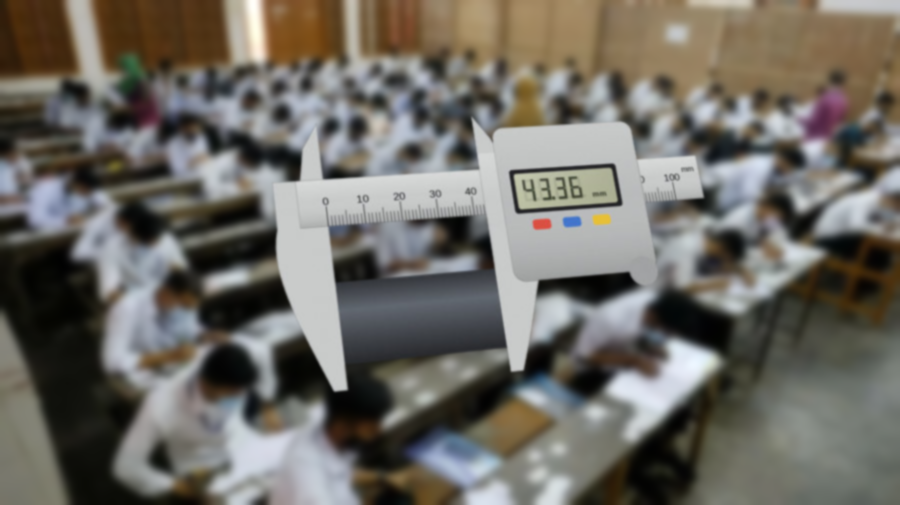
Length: {"value": 43.36, "unit": "mm"}
